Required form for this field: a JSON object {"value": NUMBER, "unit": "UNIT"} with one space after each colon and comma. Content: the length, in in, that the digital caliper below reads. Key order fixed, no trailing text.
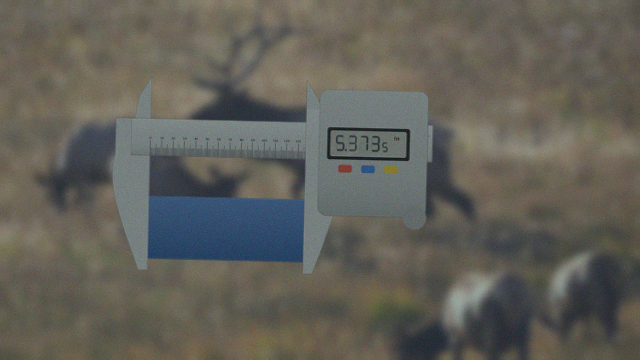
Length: {"value": 5.3735, "unit": "in"}
